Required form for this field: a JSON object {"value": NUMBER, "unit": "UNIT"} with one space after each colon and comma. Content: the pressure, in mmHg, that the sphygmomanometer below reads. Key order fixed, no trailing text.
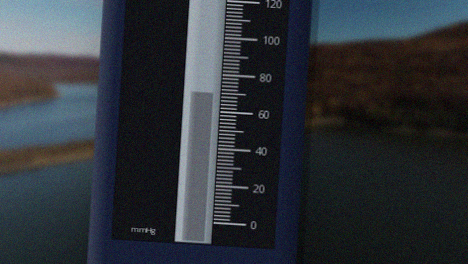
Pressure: {"value": 70, "unit": "mmHg"}
